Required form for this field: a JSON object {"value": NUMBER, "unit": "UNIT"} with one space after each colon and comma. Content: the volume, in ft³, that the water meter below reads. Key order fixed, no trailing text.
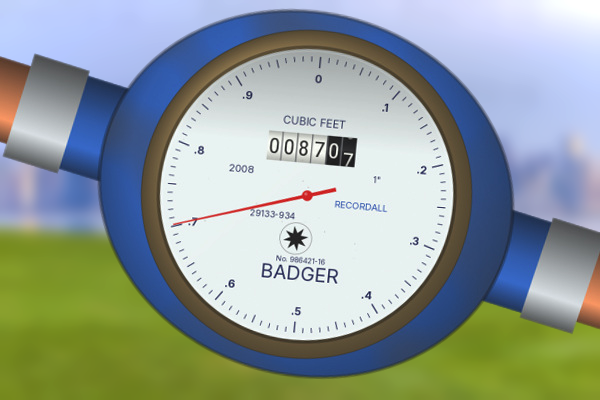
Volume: {"value": 8706.70, "unit": "ft³"}
